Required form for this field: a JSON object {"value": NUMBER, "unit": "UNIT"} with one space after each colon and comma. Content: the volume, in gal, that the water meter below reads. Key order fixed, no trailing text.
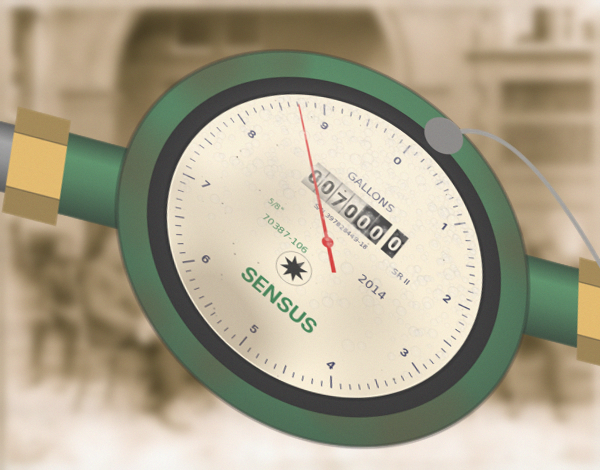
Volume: {"value": 69998.7, "unit": "gal"}
